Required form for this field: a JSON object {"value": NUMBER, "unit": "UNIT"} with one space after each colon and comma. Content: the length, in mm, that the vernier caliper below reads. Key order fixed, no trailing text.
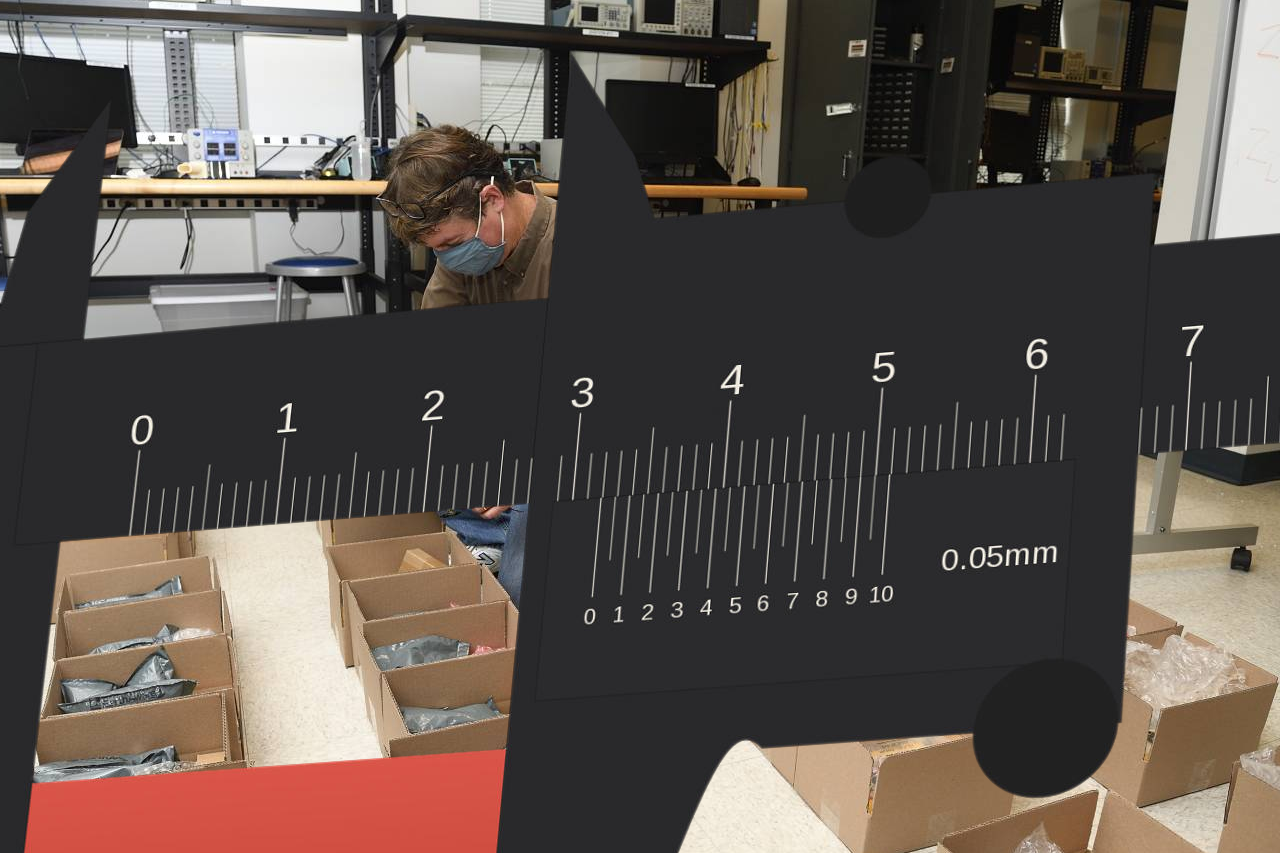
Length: {"value": 31.9, "unit": "mm"}
